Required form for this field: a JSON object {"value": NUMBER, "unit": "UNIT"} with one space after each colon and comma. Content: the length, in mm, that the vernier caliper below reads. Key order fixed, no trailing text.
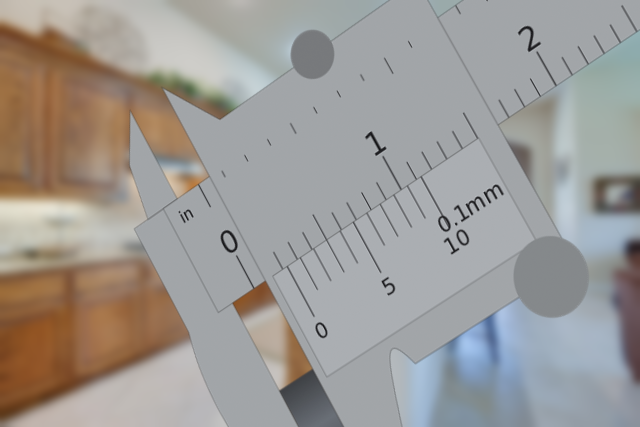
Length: {"value": 2.3, "unit": "mm"}
